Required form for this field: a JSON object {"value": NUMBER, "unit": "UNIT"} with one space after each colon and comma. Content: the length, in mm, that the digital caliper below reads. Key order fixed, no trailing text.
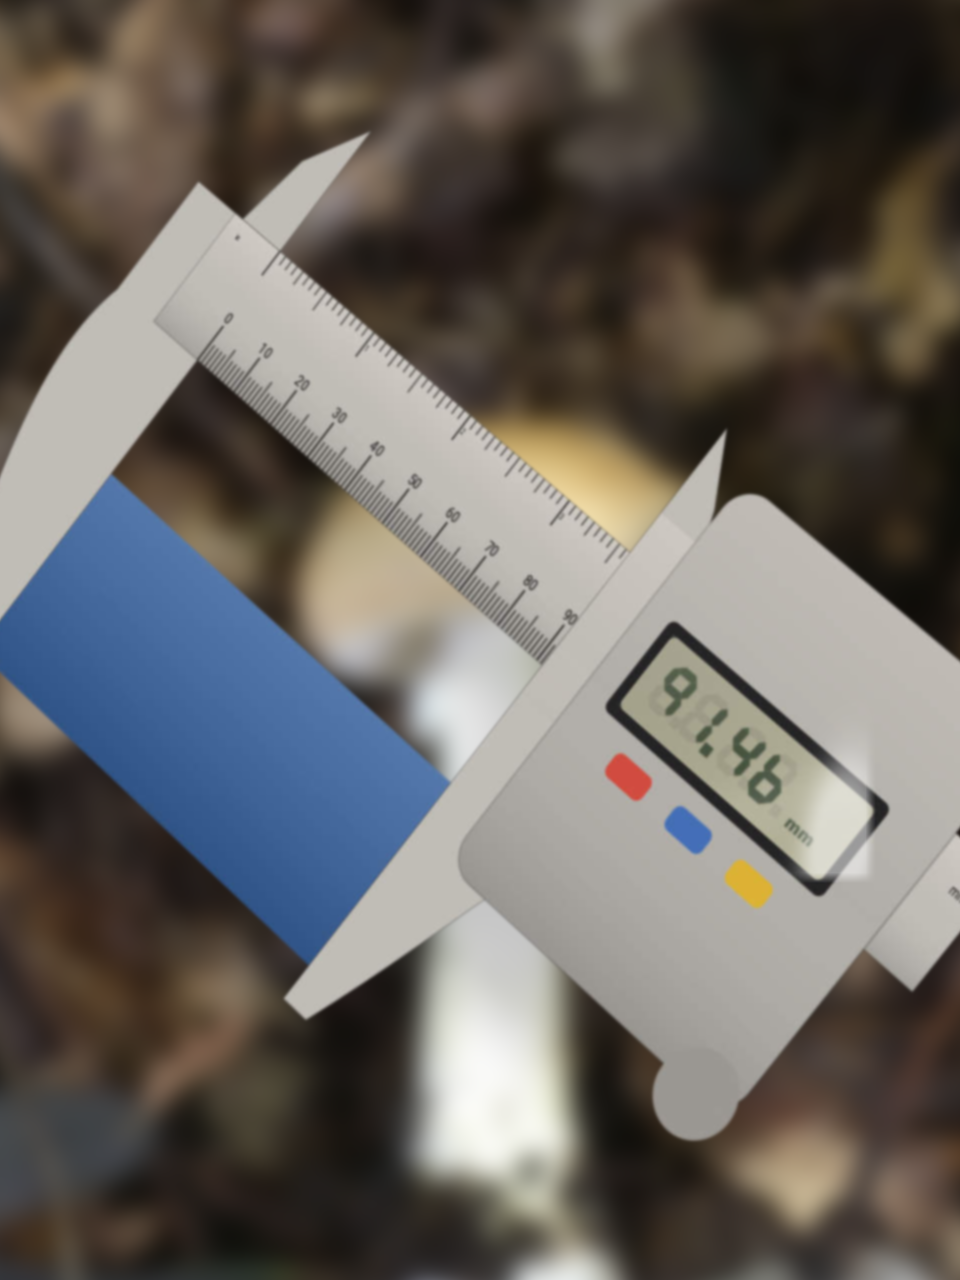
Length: {"value": 91.46, "unit": "mm"}
